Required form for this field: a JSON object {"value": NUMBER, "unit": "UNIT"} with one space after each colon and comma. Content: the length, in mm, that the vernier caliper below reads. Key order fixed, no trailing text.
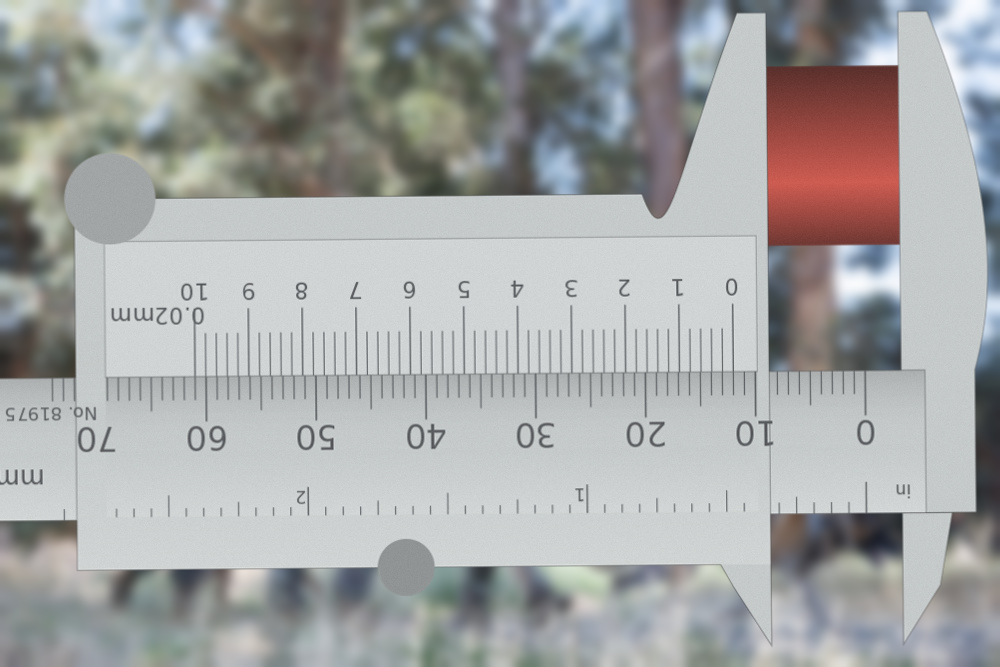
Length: {"value": 12.0, "unit": "mm"}
